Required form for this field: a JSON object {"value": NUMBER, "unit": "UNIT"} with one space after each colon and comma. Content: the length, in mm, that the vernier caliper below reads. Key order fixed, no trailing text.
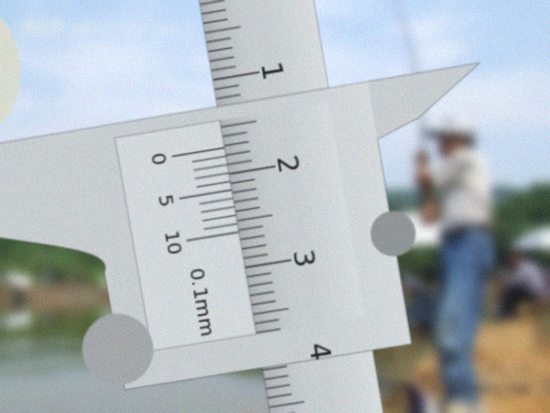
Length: {"value": 17.2, "unit": "mm"}
